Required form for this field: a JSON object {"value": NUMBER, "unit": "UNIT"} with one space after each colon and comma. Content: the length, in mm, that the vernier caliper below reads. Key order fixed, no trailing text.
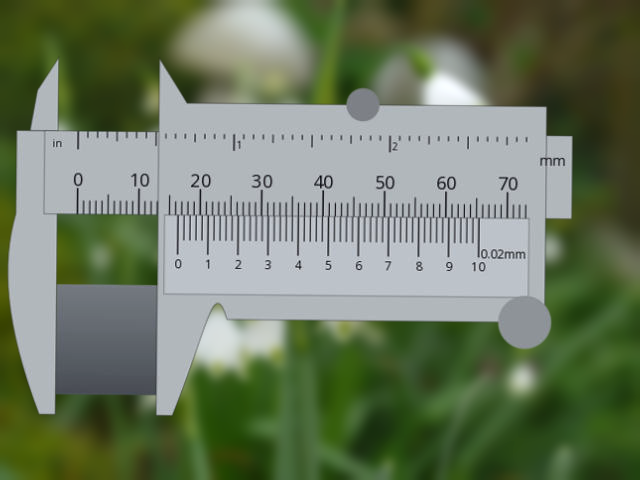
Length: {"value": 16.4, "unit": "mm"}
